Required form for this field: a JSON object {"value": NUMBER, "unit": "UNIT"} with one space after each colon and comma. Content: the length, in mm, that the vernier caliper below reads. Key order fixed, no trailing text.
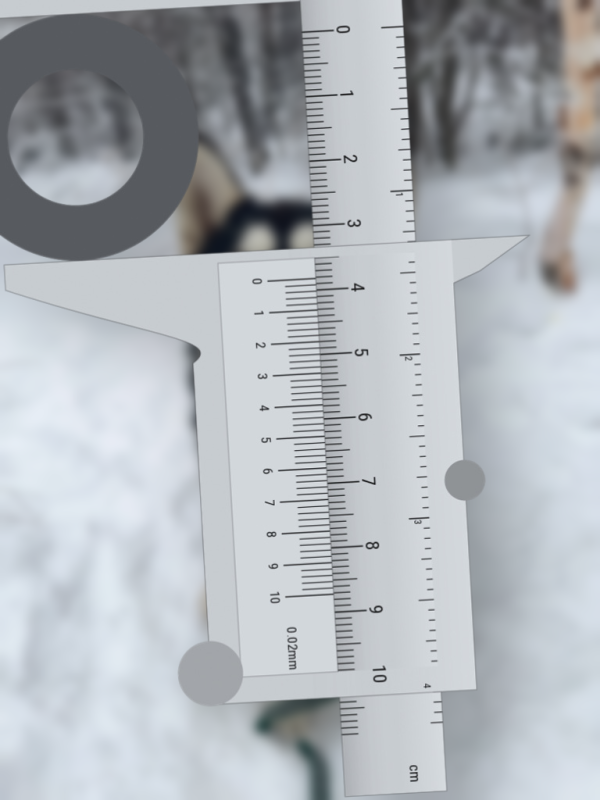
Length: {"value": 38.2, "unit": "mm"}
